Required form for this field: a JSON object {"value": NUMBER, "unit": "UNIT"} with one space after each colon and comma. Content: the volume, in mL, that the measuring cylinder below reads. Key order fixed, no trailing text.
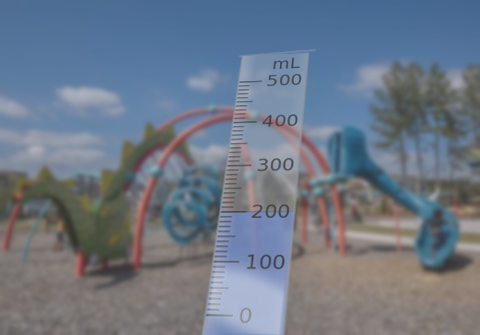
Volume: {"value": 200, "unit": "mL"}
